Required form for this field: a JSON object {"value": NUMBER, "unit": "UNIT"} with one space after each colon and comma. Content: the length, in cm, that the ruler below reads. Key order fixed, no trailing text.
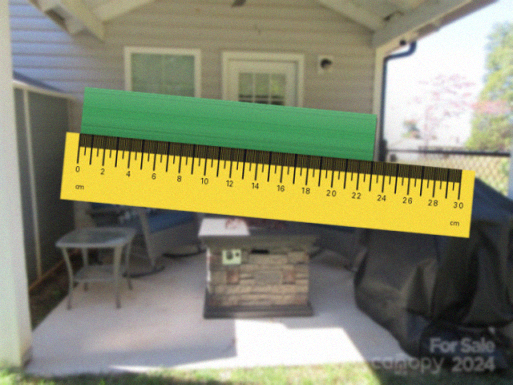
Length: {"value": 23, "unit": "cm"}
